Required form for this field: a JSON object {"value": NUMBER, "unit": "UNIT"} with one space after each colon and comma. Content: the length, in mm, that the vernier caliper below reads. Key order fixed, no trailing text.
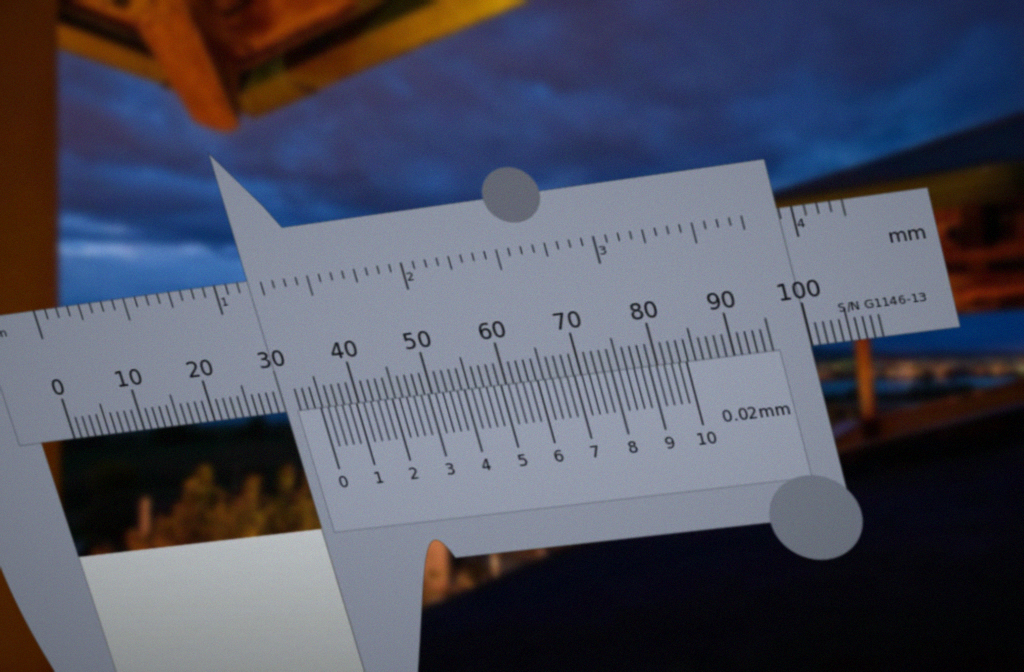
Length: {"value": 34.8, "unit": "mm"}
